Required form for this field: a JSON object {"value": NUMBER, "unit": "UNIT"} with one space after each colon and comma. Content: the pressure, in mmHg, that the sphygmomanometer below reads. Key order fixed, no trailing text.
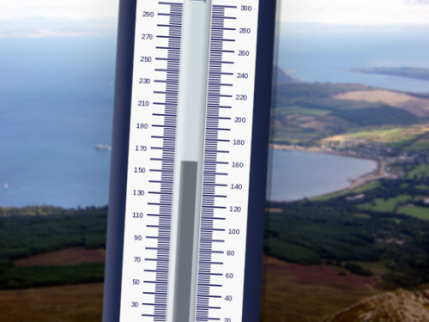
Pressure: {"value": 160, "unit": "mmHg"}
